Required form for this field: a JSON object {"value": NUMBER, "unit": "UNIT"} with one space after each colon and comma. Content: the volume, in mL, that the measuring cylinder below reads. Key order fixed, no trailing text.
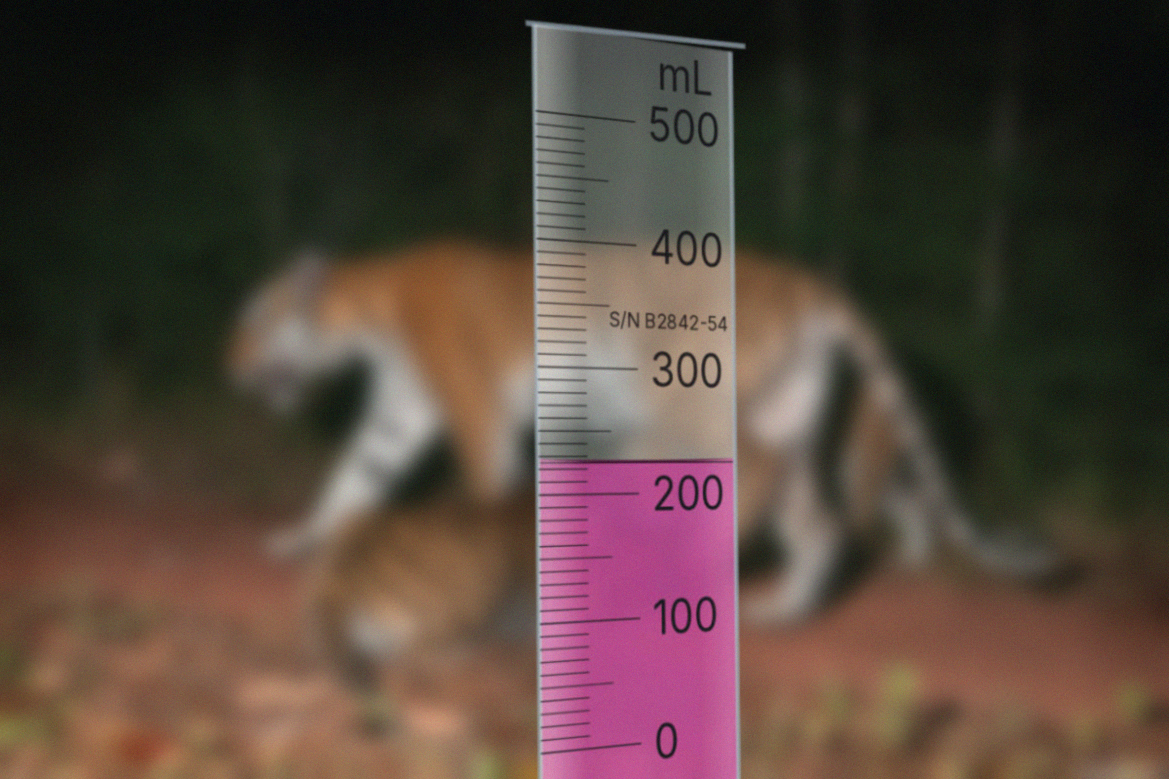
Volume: {"value": 225, "unit": "mL"}
